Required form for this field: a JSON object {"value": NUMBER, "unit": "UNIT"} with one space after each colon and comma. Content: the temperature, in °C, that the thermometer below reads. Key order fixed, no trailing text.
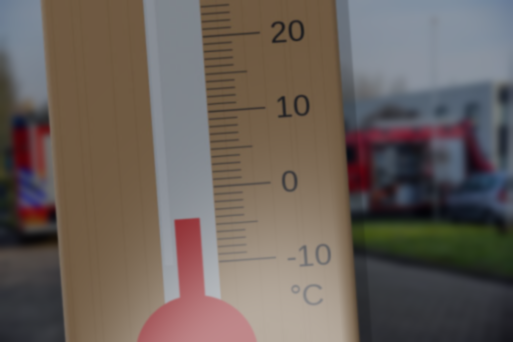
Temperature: {"value": -4, "unit": "°C"}
